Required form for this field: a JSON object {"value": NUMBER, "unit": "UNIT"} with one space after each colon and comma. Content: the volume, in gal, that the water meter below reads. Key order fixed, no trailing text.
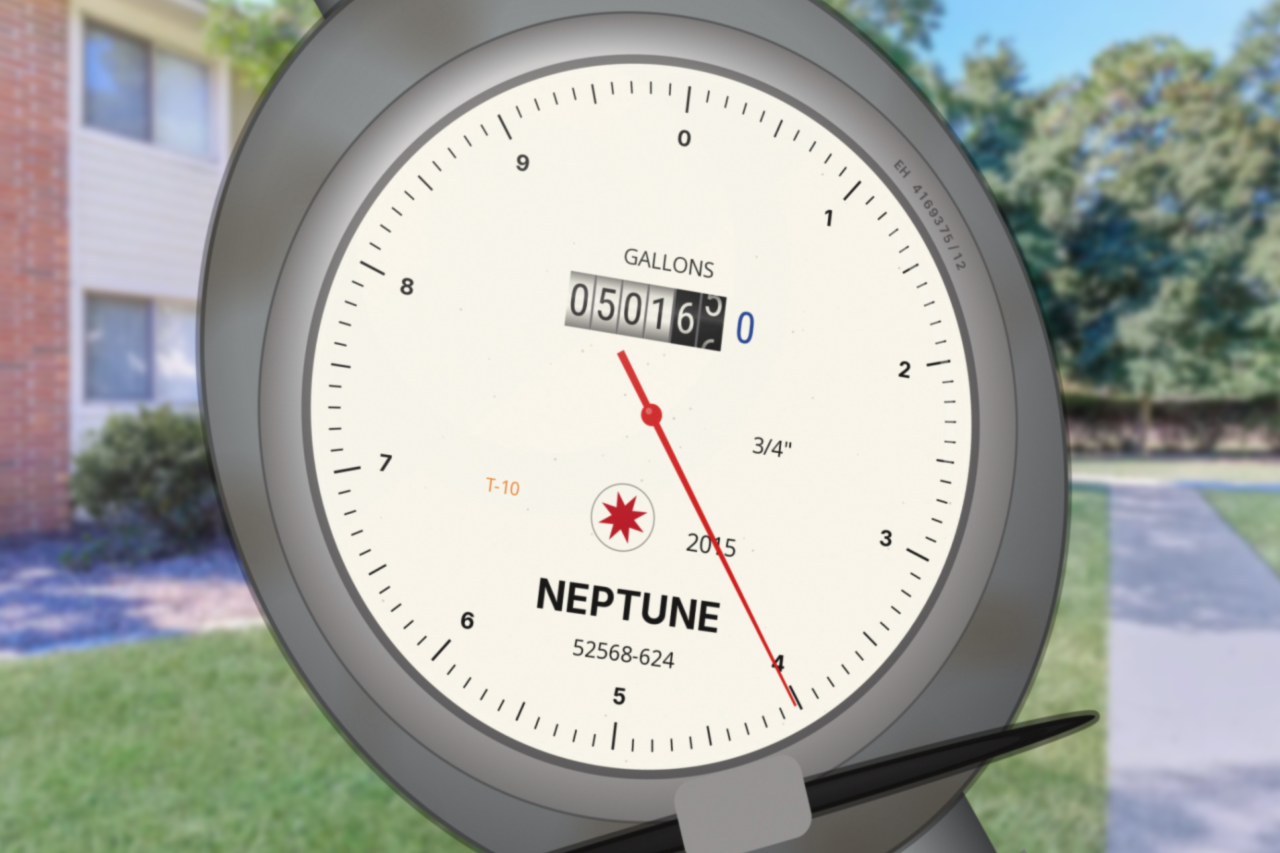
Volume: {"value": 501654.0, "unit": "gal"}
